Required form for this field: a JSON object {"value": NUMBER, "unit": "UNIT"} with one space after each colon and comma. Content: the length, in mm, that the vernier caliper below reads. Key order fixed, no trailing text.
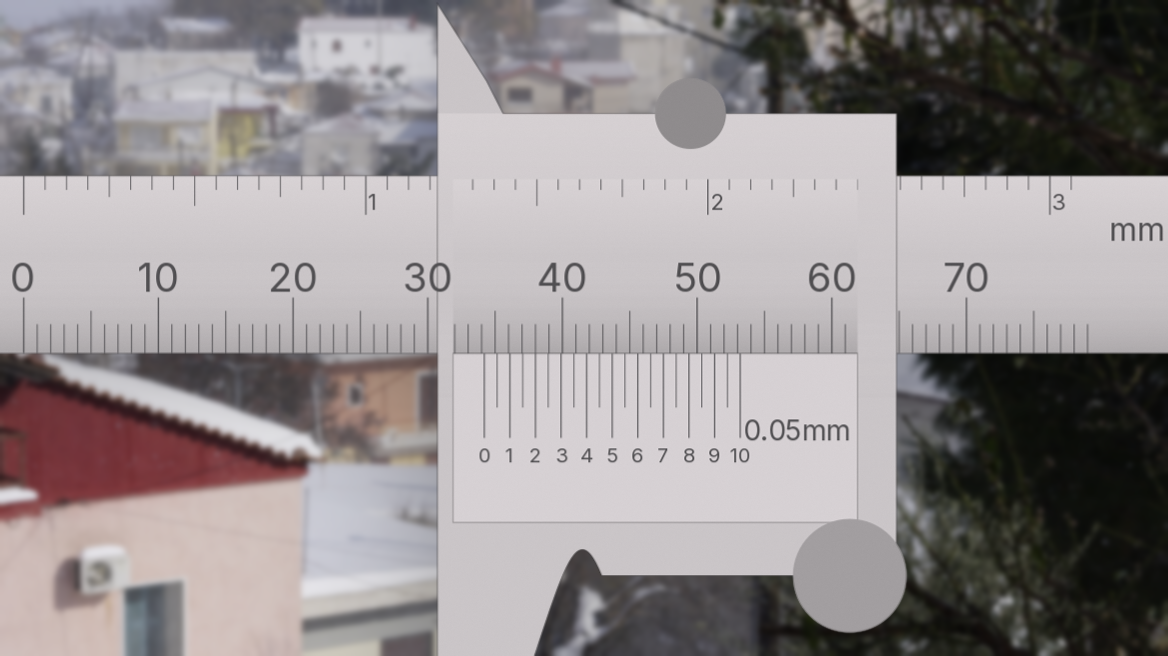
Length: {"value": 34.2, "unit": "mm"}
